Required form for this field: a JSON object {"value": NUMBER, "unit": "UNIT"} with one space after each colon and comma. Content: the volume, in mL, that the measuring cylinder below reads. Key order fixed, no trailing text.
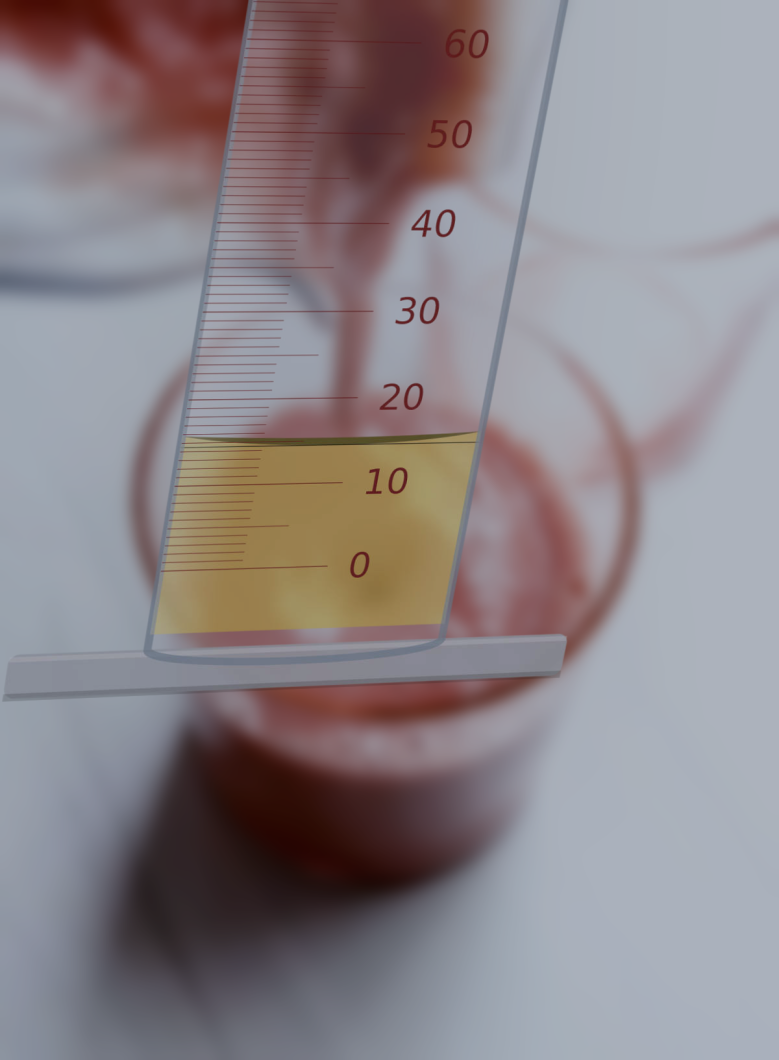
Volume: {"value": 14.5, "unit": "mL"}
